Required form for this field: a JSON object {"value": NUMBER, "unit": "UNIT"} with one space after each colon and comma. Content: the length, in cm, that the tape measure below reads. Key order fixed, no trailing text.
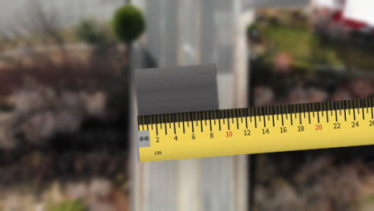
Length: {"value": 9, "unit": "cm"}
